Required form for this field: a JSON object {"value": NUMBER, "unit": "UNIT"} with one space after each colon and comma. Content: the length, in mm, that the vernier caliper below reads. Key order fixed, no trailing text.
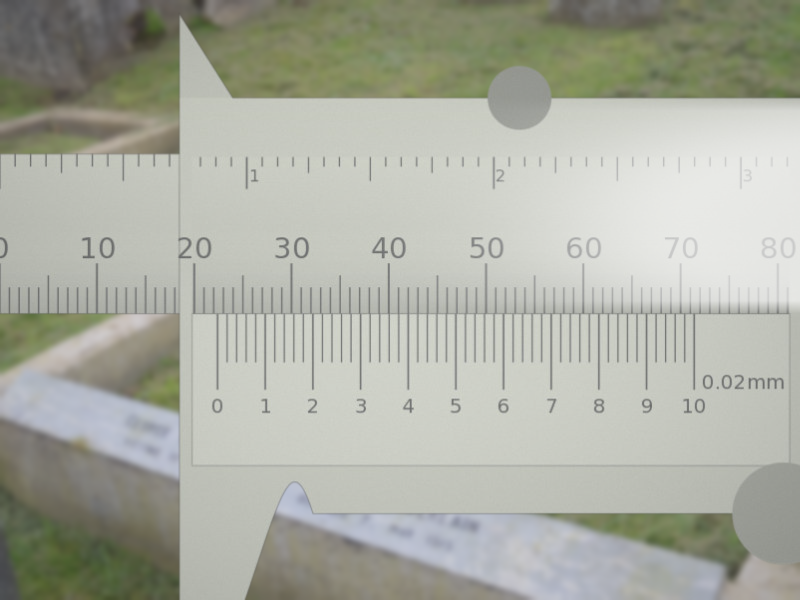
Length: {"value": 22.4, "unit": "mm"}
